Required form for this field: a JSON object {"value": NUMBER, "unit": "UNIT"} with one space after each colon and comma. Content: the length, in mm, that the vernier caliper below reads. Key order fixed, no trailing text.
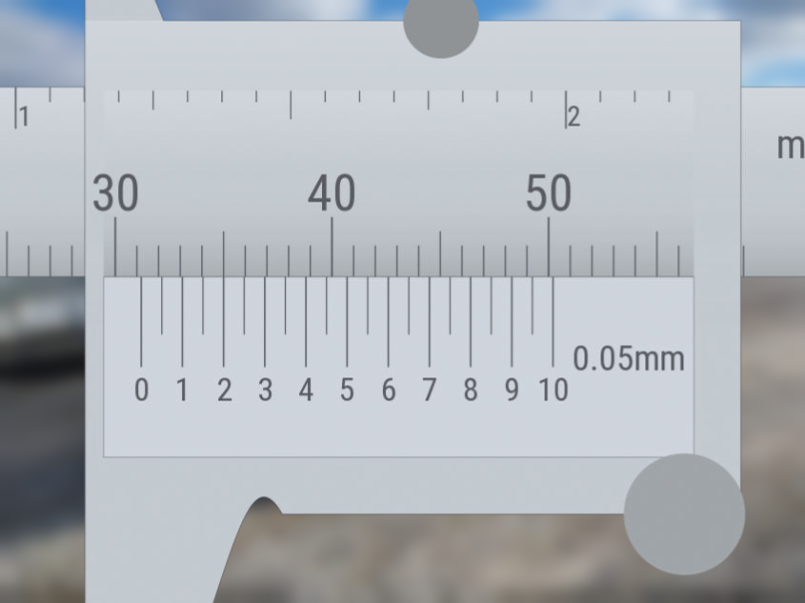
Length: {"value": 31.2, "unit": "mm"}
